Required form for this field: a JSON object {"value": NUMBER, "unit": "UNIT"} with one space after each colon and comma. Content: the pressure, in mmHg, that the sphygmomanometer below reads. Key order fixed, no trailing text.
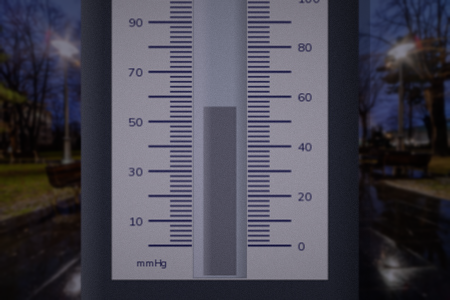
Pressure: {"value": 56, "unit": "mmHg"}
